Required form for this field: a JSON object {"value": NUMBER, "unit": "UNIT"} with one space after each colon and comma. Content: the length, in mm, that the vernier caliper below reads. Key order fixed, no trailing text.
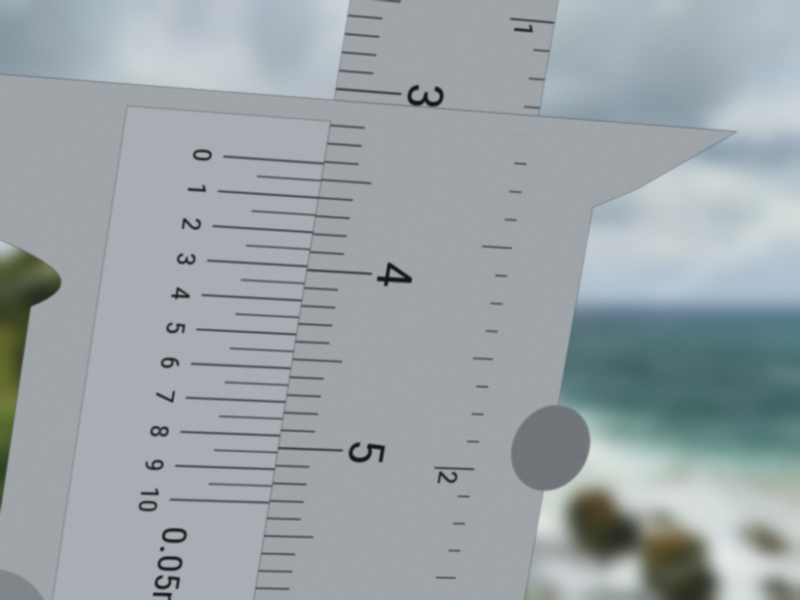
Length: {"value": 34.1, "unit": "mm"}
